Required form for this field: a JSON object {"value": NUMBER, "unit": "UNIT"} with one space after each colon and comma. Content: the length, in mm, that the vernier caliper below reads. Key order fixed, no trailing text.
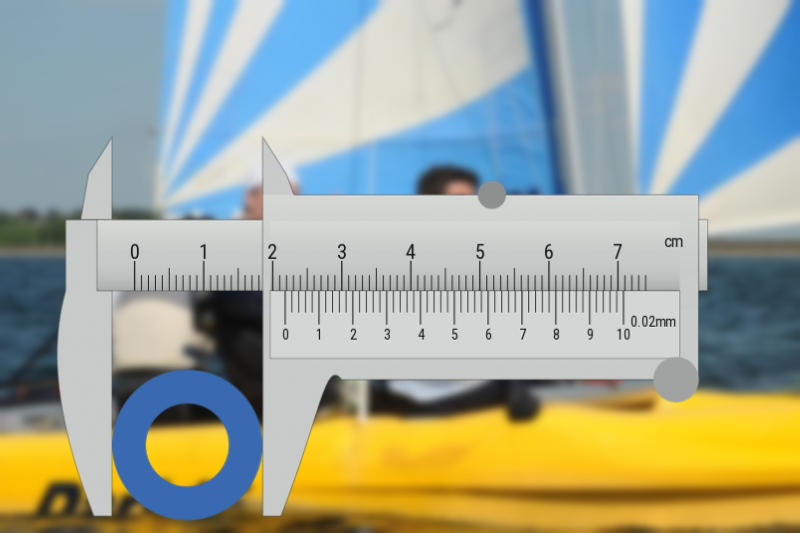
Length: {"value": 21.8, "unit": "mm"}
